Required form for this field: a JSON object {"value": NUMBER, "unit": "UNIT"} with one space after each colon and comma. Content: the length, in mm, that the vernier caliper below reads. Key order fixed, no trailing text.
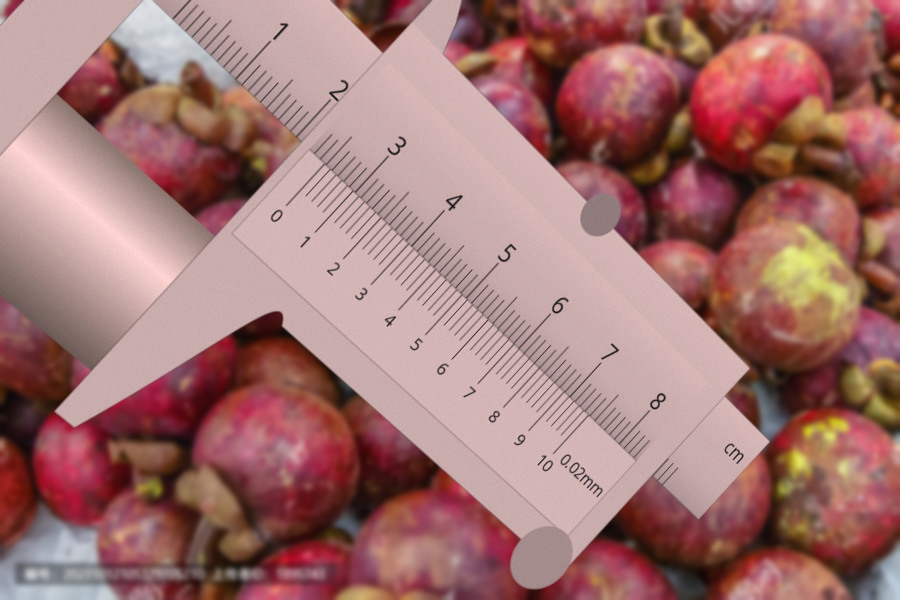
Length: {"value": 24.8, "unit": "mm"}
